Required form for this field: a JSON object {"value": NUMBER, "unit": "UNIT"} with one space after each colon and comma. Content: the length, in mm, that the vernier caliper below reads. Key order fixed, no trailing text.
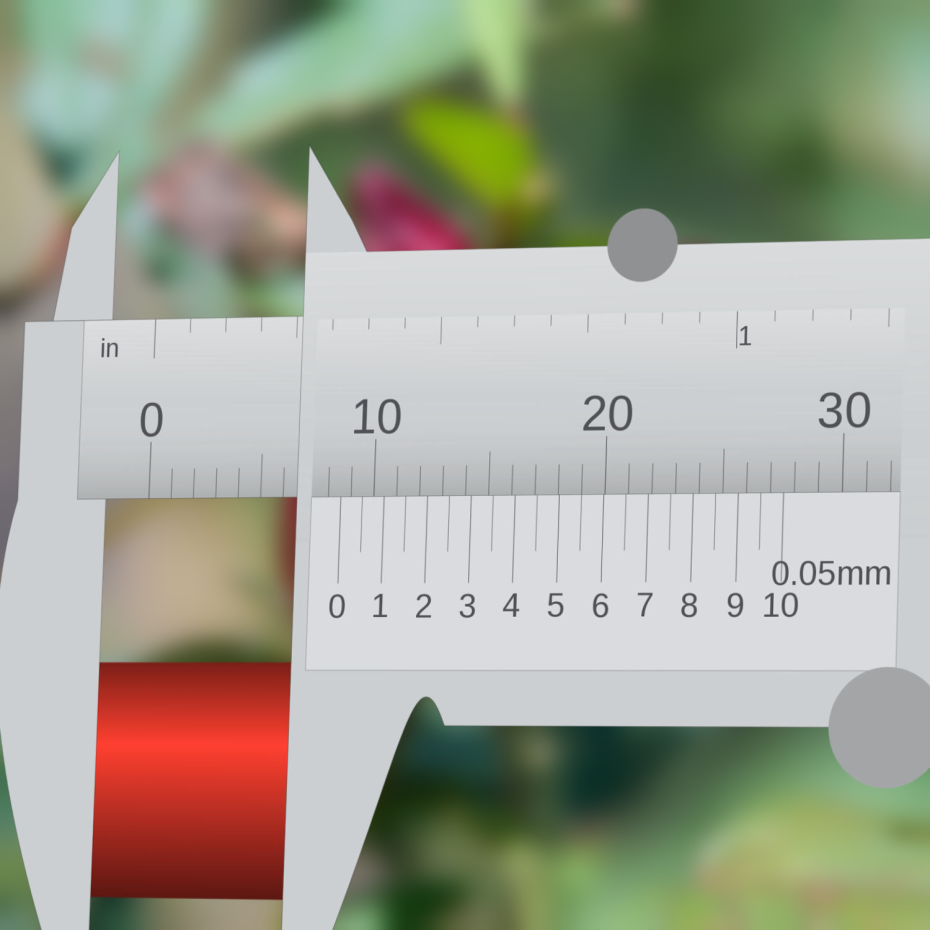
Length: {"value": 8.55, "unit": "mm"}
